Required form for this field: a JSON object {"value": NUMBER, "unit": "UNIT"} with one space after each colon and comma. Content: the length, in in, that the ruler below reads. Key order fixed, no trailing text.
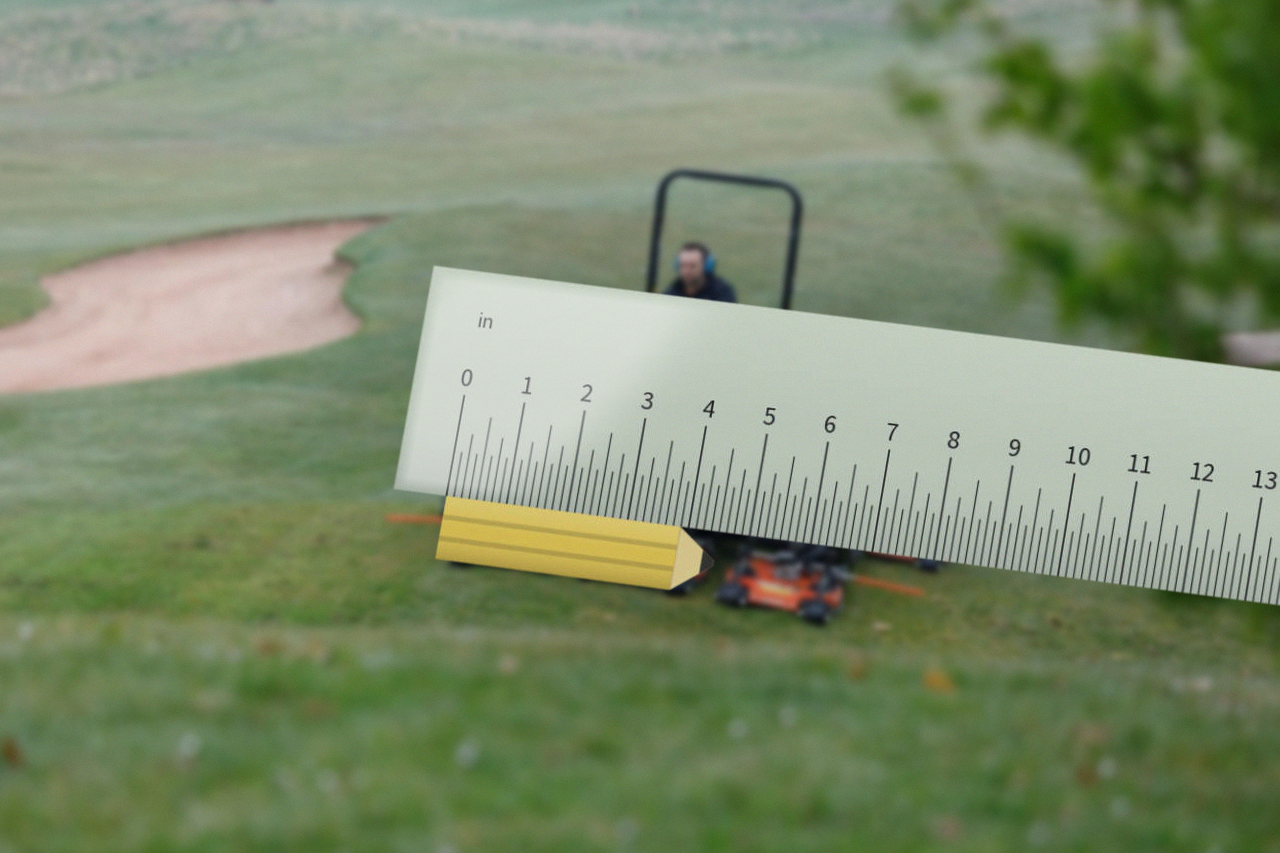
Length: {"value": 4.5, "unit": "in"}
